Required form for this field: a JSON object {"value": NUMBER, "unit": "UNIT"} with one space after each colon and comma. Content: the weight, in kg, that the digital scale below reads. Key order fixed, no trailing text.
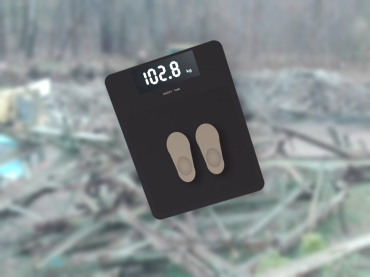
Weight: {"value": 102.8, "unit": "kg"}
